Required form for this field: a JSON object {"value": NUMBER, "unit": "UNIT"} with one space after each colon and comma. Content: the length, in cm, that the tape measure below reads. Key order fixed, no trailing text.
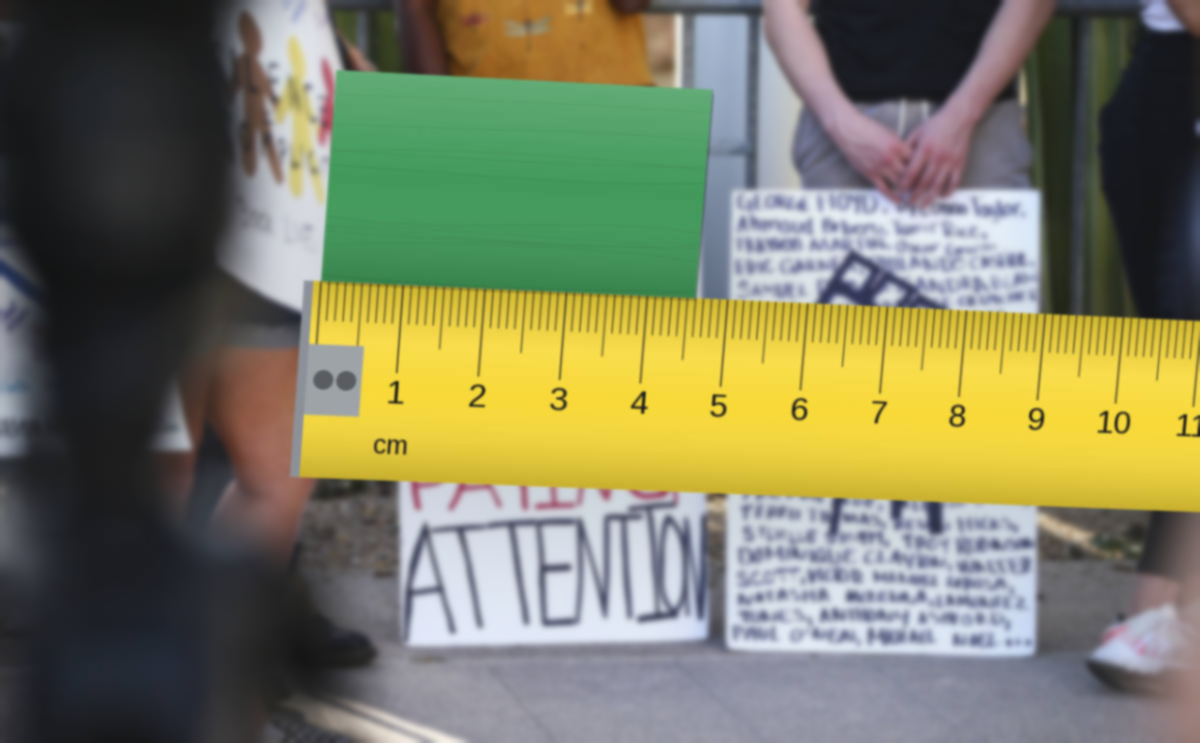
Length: {"value": 4.6, "unit": "cm"}
